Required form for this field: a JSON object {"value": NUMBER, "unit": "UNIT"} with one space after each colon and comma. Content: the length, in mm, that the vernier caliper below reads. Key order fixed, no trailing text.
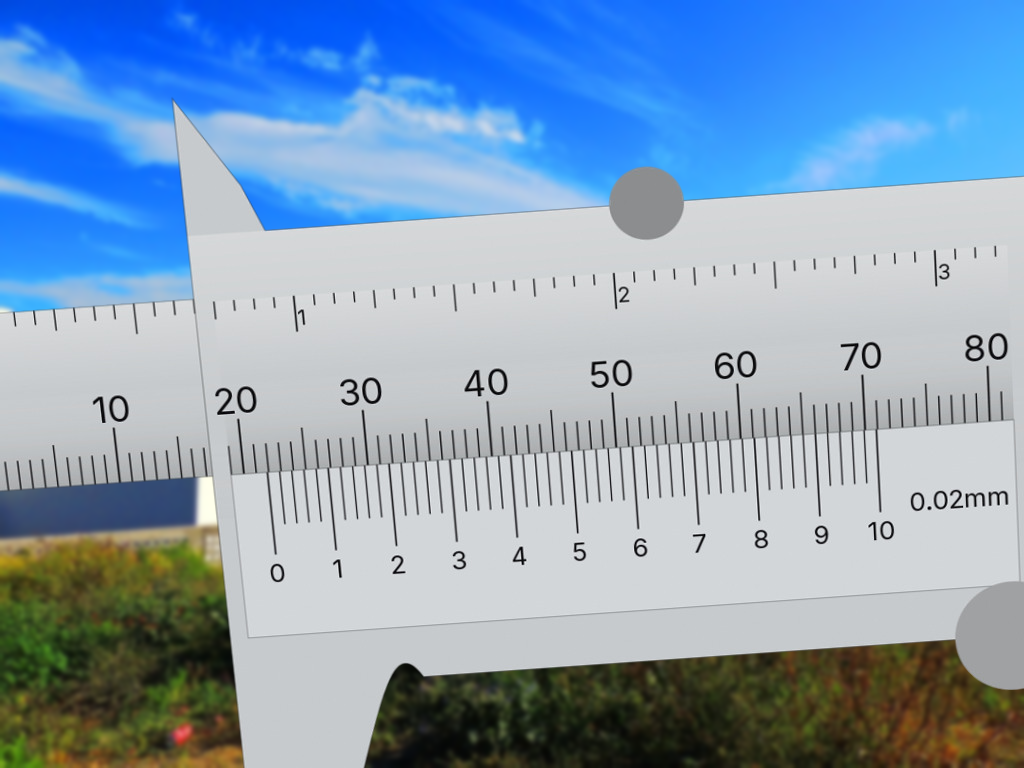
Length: {"value": 21.9, "unit": "mm"}
